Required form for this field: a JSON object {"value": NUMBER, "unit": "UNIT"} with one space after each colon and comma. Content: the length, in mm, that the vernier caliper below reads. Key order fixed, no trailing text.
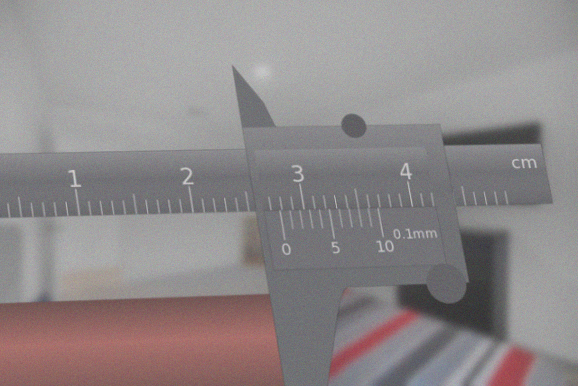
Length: {"value": 27.8, "unit": "mm"}
